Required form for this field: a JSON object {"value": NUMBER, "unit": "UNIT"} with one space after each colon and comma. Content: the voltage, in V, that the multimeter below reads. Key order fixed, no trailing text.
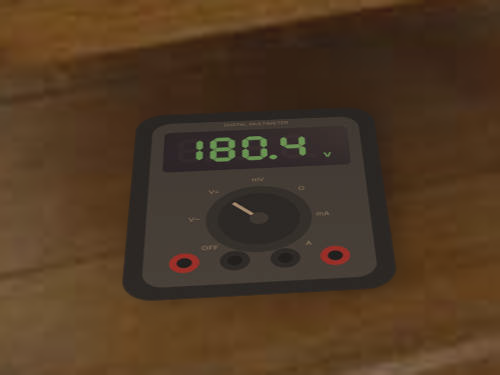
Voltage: {"value": 180.4, "unit": "V"}
